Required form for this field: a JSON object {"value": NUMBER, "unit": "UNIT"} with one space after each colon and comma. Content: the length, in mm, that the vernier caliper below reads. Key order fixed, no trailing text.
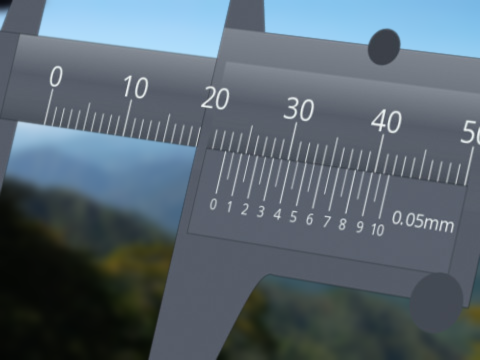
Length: {"value": 22.6, "unit": "mm"}
